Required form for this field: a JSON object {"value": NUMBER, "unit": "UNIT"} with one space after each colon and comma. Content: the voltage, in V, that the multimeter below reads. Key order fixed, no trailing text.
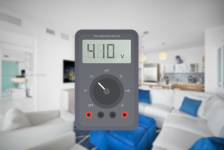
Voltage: {"value": 410, "unit": "V"}
